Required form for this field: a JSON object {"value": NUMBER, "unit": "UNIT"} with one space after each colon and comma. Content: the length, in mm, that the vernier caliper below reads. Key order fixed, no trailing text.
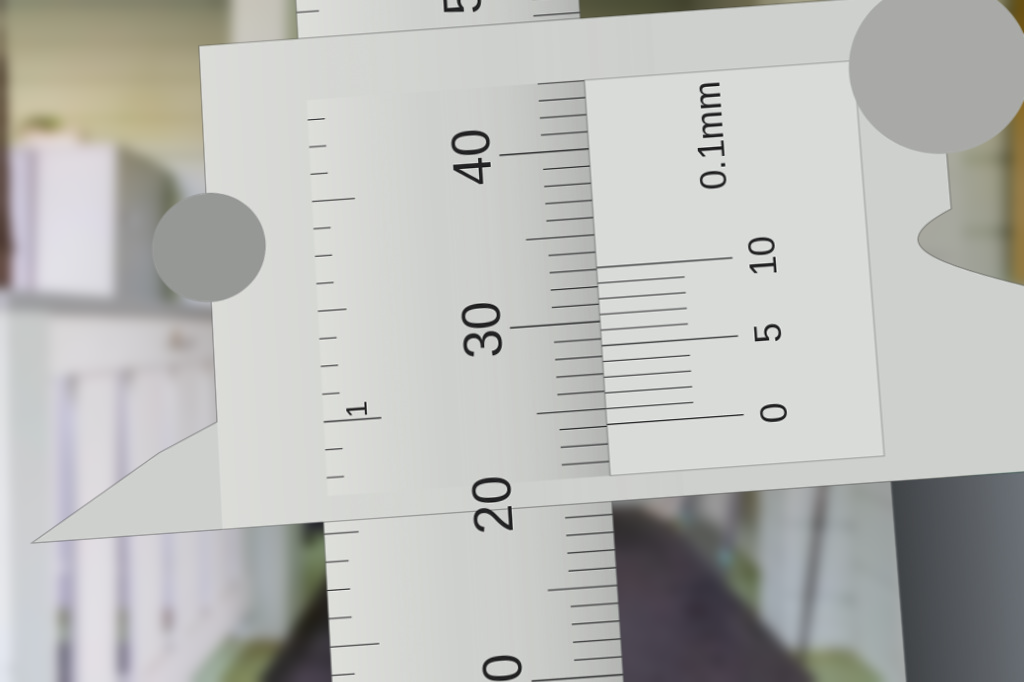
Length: {"value": 24.1, "unit": "mm"}
